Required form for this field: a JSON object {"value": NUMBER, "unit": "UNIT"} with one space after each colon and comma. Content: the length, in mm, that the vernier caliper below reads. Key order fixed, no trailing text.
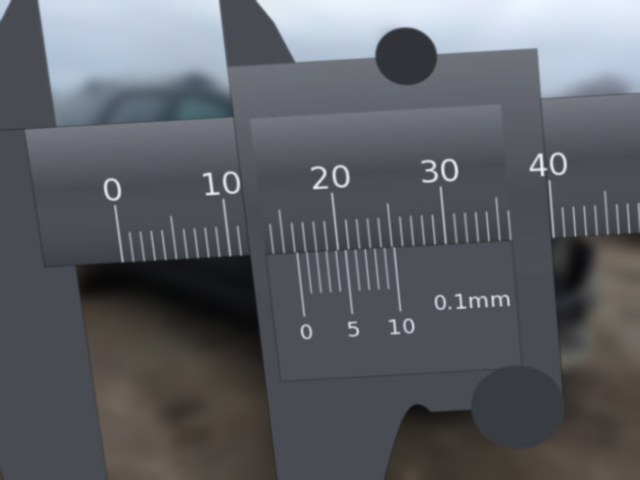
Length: {"value": 16.2, "unit": "mm"}
